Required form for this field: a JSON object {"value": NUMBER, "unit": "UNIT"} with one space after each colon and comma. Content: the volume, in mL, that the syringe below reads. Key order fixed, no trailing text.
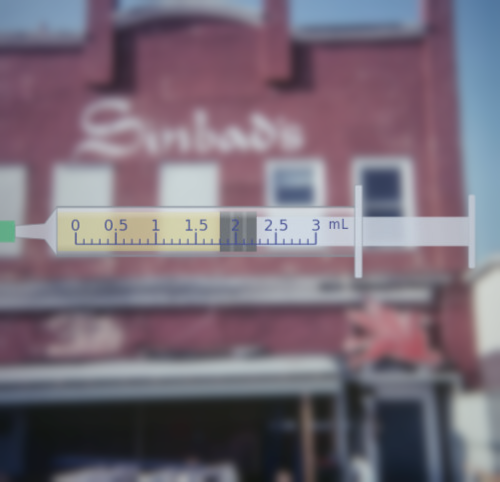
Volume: {"value": 1.8, "unit": "mL"}
